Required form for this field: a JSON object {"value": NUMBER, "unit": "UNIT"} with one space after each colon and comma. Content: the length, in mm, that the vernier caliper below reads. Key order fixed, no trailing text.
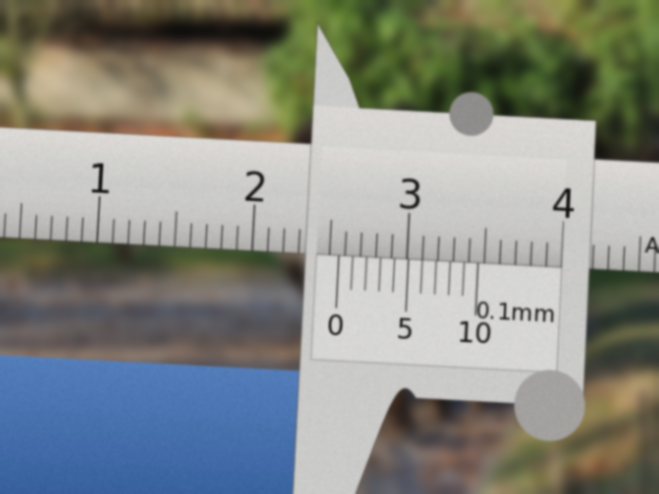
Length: {"value": 25.6, "unit": "mm"}
